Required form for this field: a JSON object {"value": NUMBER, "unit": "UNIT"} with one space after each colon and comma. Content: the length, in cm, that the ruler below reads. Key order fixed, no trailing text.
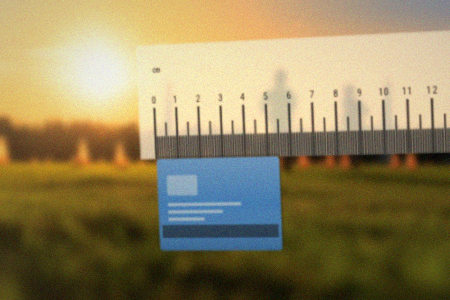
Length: {"value": 5.5, "unit": "cm"}
